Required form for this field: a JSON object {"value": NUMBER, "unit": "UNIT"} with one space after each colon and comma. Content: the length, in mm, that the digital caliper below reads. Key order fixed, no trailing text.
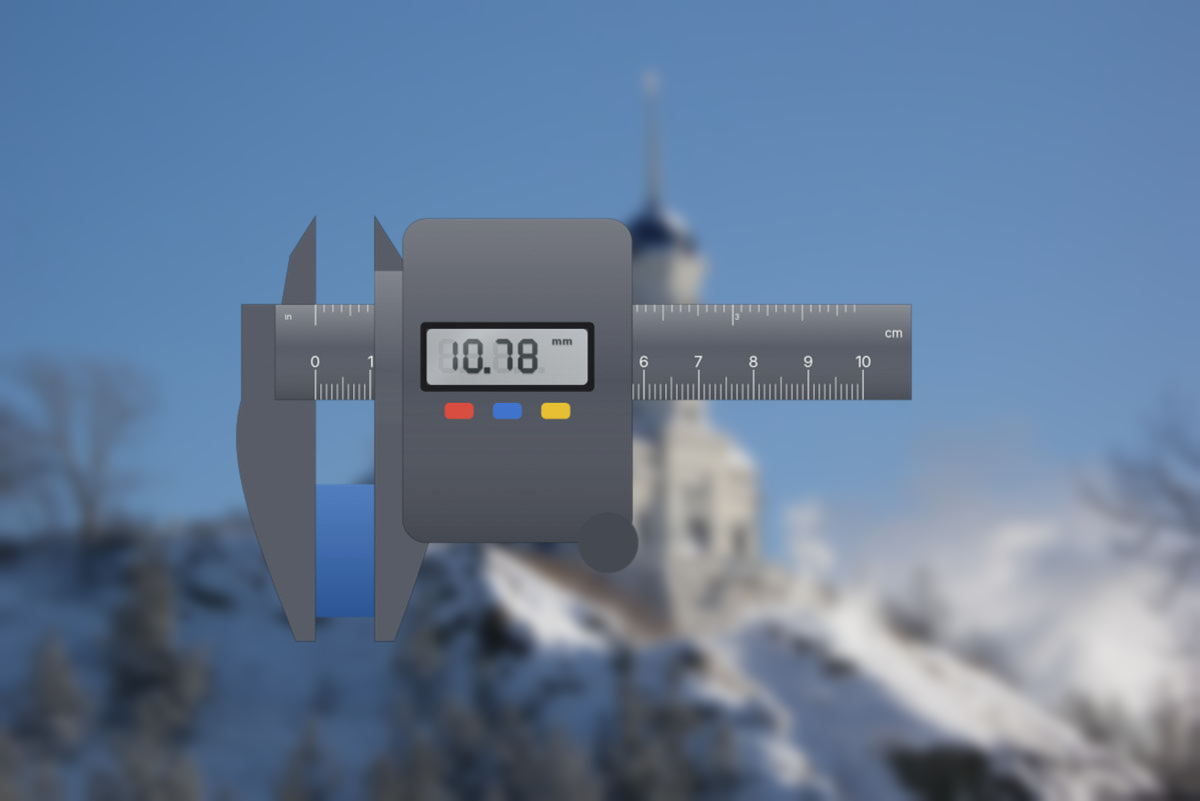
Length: {"value": 10.78, "unit": "mm"}
